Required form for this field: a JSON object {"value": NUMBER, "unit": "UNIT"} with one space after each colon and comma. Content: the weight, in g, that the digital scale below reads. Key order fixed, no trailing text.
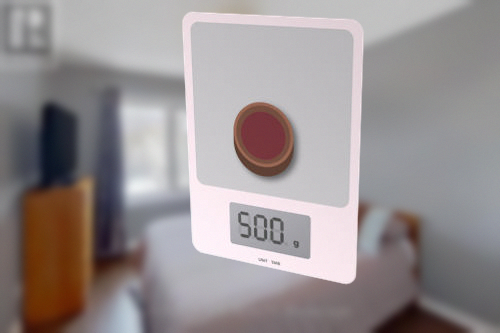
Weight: {"value": 500, "unit": "g"}
